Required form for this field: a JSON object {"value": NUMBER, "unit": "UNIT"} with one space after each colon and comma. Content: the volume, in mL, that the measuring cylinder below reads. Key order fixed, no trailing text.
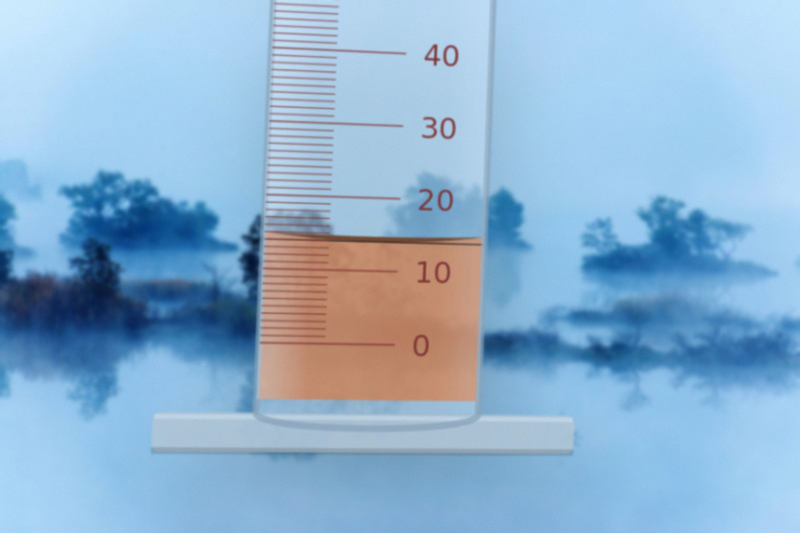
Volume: {"value": 14, "unit": "mL"}
